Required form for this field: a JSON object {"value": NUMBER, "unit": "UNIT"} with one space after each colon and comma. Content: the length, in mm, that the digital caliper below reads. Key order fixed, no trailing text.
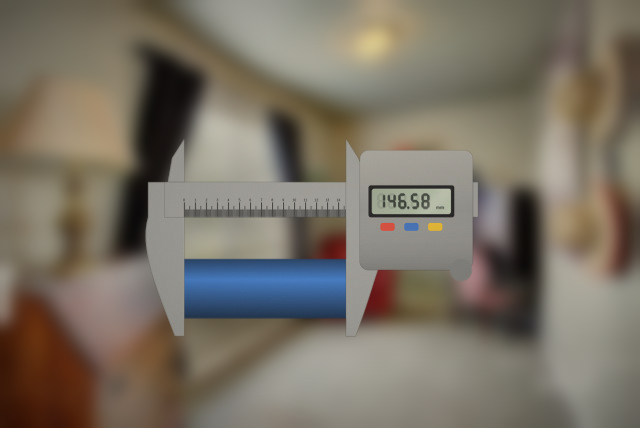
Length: {"value": 146.58, "unit": "mm"}
